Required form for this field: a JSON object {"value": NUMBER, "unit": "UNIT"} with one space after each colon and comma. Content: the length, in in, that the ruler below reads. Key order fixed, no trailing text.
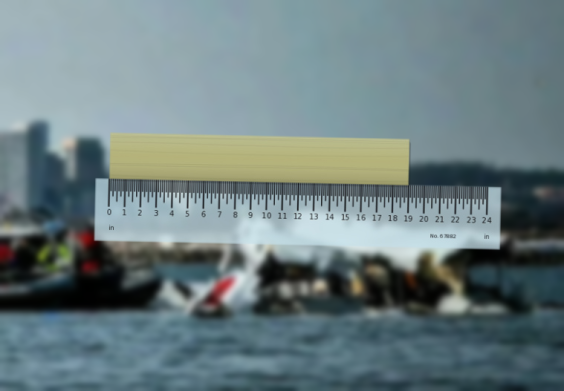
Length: {"value": 19, "unit": "in"}
